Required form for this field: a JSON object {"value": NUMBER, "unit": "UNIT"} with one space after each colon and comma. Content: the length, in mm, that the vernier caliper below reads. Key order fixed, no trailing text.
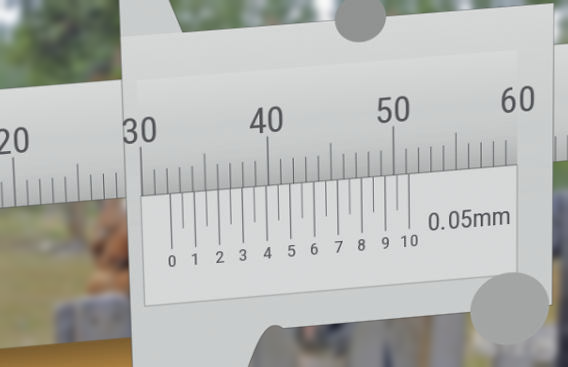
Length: {"value": 32.2, "unit": "mm"}
